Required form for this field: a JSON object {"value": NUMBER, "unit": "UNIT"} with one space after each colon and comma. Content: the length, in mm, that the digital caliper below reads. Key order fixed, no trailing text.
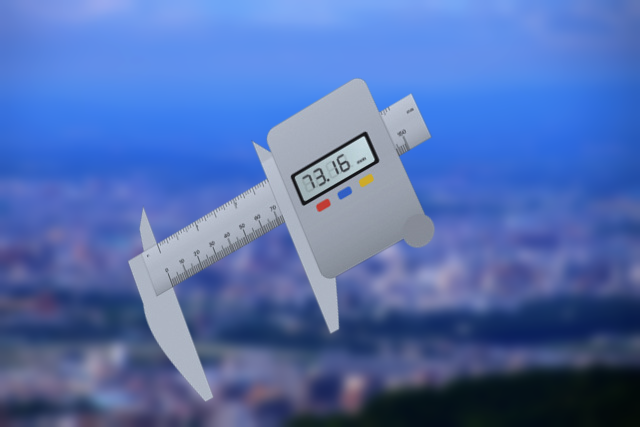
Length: {"value": 73.16, "unit": "mm"}
